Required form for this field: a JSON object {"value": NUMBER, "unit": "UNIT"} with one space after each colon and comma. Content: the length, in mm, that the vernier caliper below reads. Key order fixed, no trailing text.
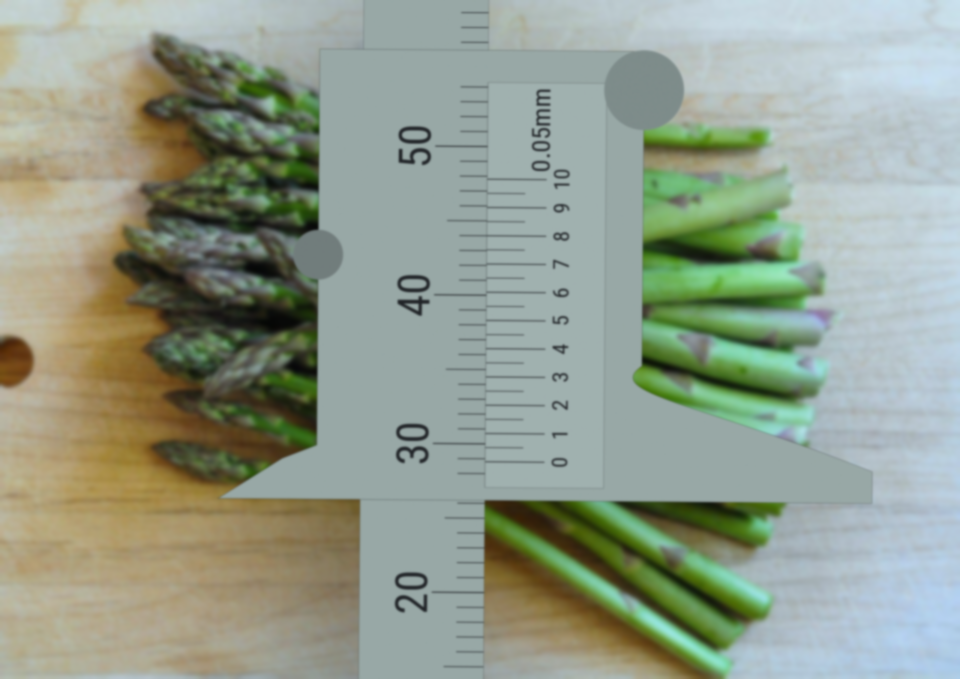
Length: {"value": 28.8, "unit": "mm"}
